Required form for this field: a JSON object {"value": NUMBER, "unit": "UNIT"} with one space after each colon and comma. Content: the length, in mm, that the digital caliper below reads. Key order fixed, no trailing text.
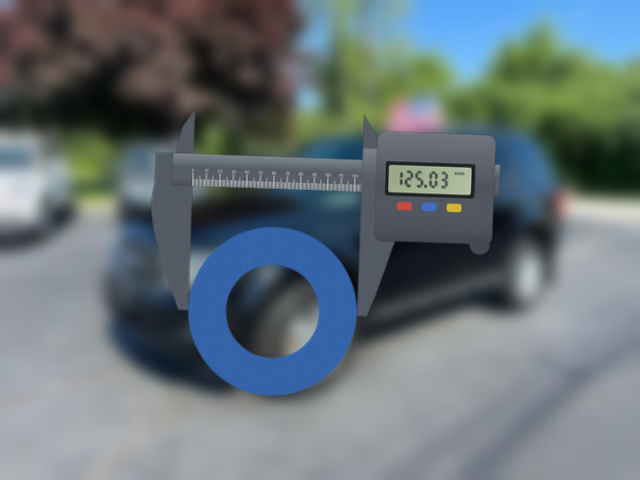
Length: {"value": 125.03, "unit": "mm"}
